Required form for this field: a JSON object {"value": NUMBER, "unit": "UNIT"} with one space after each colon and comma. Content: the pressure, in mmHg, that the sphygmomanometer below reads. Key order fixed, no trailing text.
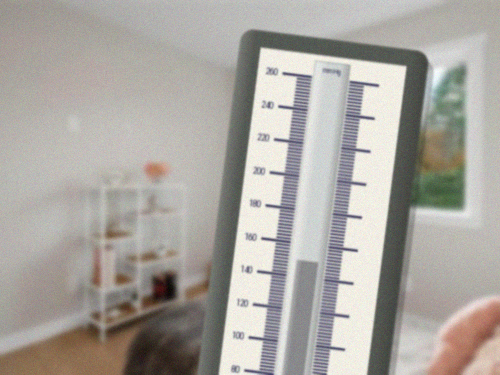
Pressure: {"value": 150, "unit": "mmHg"}
